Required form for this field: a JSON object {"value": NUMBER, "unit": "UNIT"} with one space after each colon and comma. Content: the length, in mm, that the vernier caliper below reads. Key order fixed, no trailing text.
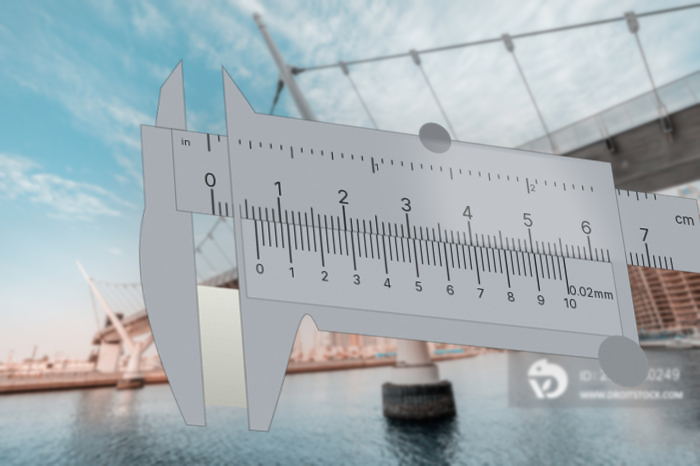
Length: {"value": 6.2, "unit": "mm"}
